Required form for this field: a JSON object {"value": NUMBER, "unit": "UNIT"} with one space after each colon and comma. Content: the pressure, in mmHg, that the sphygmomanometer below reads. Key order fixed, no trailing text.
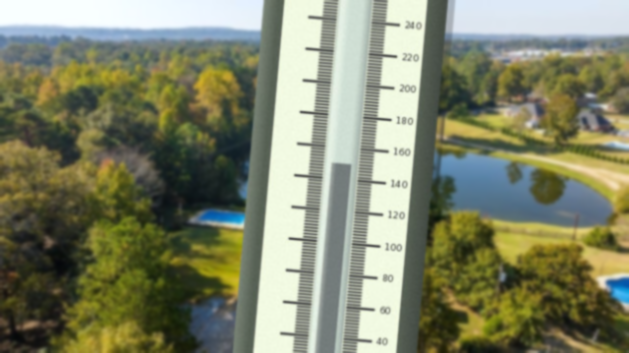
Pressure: {"value": 150, "unit": "mmHg"}
